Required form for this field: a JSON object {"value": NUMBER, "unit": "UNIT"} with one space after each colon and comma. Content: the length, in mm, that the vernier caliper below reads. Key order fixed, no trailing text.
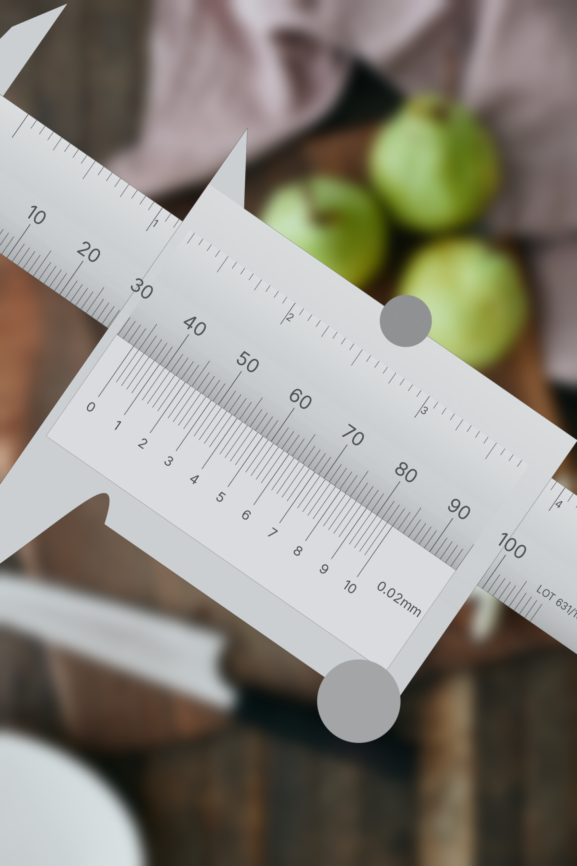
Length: {"value": 34.0, "unit": "mm"}
